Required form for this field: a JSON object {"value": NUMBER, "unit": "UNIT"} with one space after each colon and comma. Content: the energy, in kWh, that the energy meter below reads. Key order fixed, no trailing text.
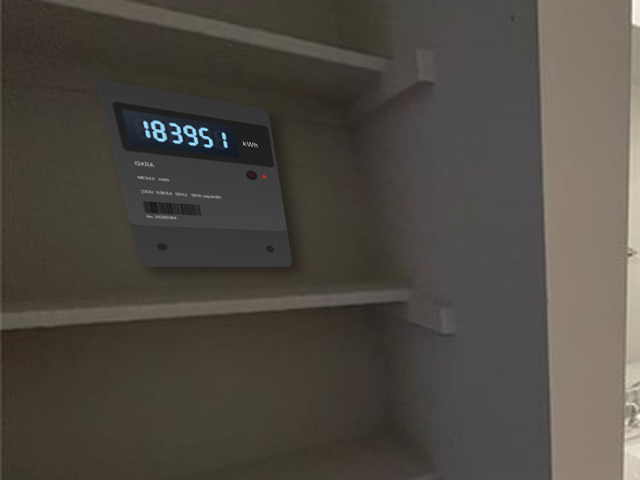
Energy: {"value": 183951, "unit": "kWh"}
